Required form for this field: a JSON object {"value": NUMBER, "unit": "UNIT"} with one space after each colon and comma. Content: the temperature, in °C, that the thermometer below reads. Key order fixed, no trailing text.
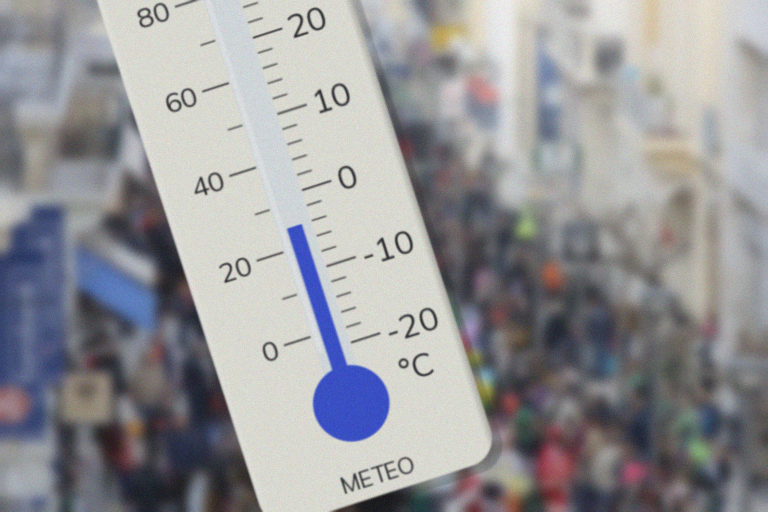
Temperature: {"value": -4, "unit": "°C"}
